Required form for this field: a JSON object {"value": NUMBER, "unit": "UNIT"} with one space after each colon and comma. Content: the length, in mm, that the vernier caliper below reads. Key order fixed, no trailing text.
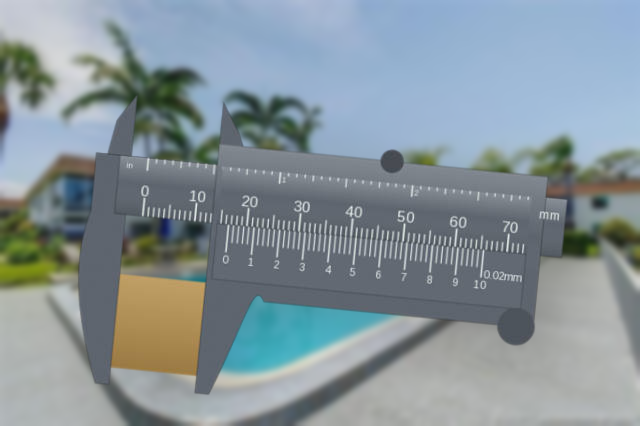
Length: {"value": 16.5, "unit": "mm"}
